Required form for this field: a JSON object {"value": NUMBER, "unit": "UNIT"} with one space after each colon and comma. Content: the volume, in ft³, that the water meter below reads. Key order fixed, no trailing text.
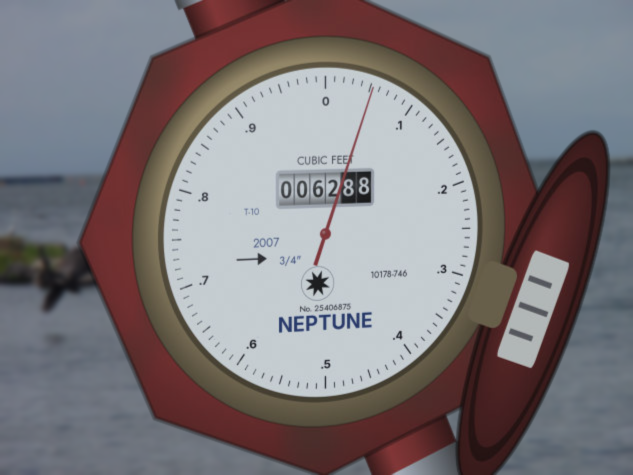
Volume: {"value": 6288.05, "unit": "ft³"}
